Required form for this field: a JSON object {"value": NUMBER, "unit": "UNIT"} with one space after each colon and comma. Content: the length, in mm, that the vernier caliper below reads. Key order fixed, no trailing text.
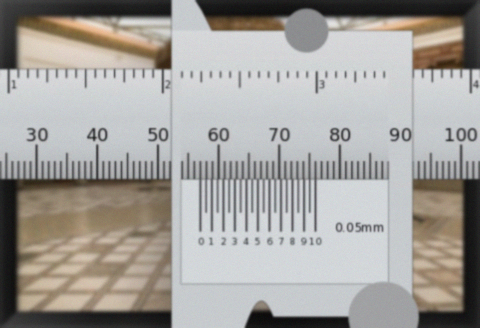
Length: {"value": 57.0, "unit": "mm"}
